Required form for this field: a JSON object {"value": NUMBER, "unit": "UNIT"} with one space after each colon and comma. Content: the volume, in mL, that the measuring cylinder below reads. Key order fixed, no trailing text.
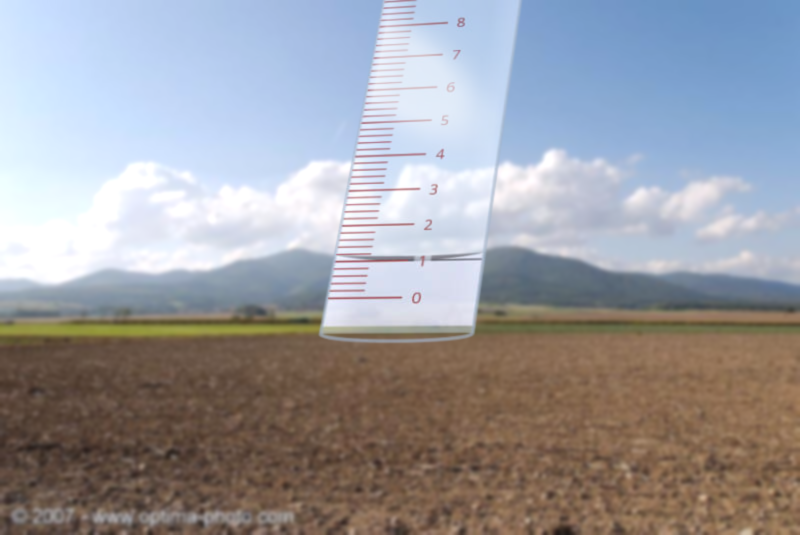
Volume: {"value": 1, "unit": "mL"}
